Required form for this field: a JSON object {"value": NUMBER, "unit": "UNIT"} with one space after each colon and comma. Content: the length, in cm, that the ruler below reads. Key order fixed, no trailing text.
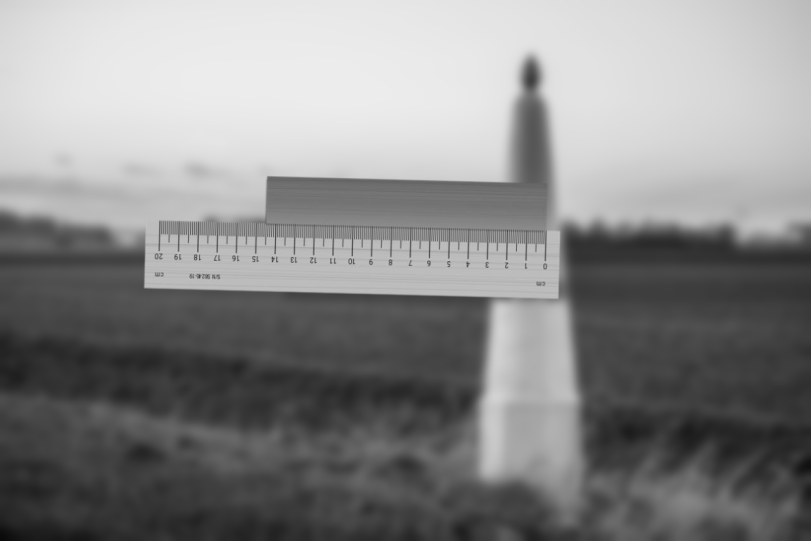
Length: {"value": 14.5, "unit": "cm"}
